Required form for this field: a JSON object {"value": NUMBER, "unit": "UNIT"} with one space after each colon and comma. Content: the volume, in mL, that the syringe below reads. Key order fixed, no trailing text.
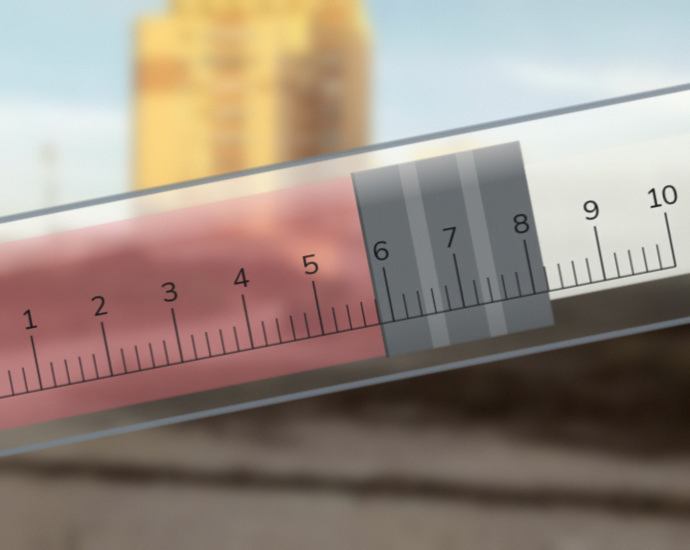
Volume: {"value": 5.8, "unit": "mL"}
